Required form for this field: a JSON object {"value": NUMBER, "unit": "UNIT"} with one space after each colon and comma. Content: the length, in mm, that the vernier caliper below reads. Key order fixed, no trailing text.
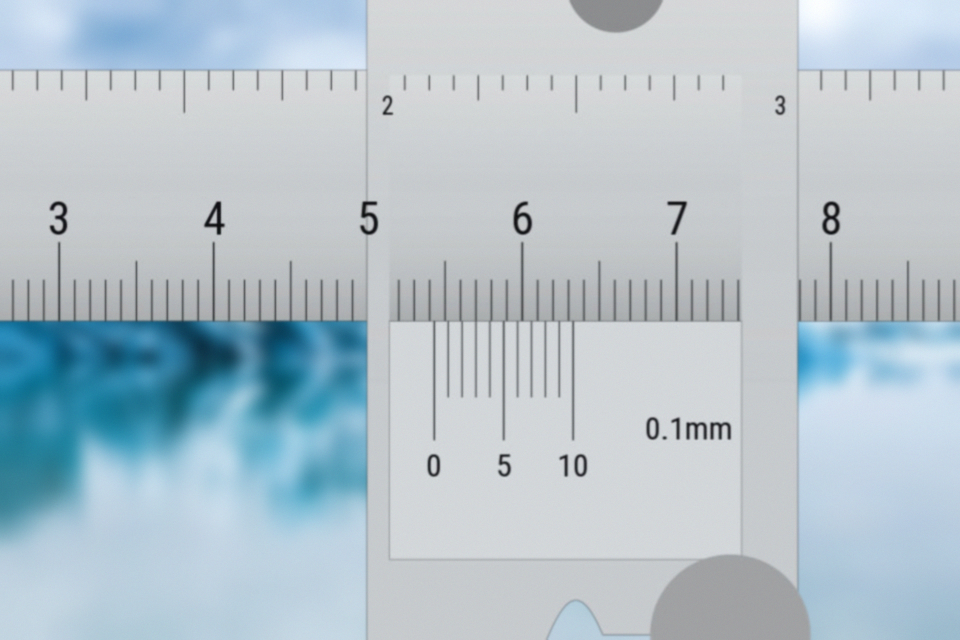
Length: {"value": 54.3, "unit": "mm"}
